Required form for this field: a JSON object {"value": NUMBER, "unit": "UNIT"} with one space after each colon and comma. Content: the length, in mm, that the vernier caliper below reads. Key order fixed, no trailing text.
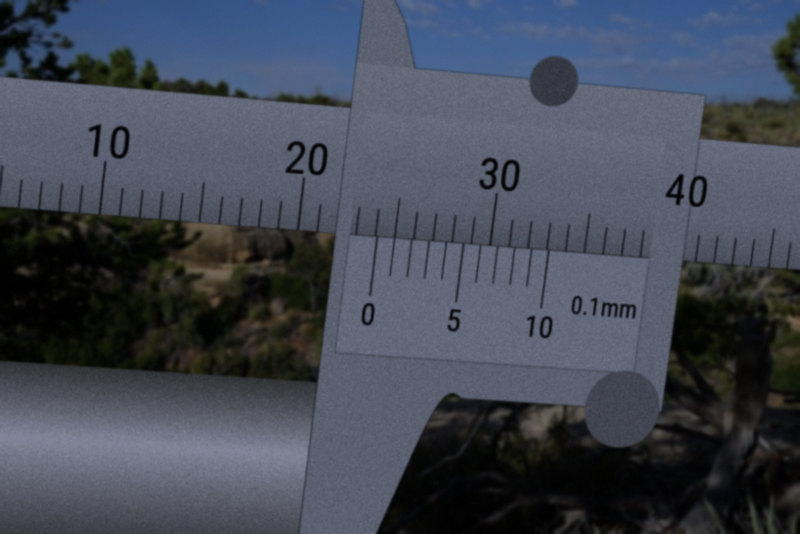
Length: {"value": 24.1, "unit": "mm"}
